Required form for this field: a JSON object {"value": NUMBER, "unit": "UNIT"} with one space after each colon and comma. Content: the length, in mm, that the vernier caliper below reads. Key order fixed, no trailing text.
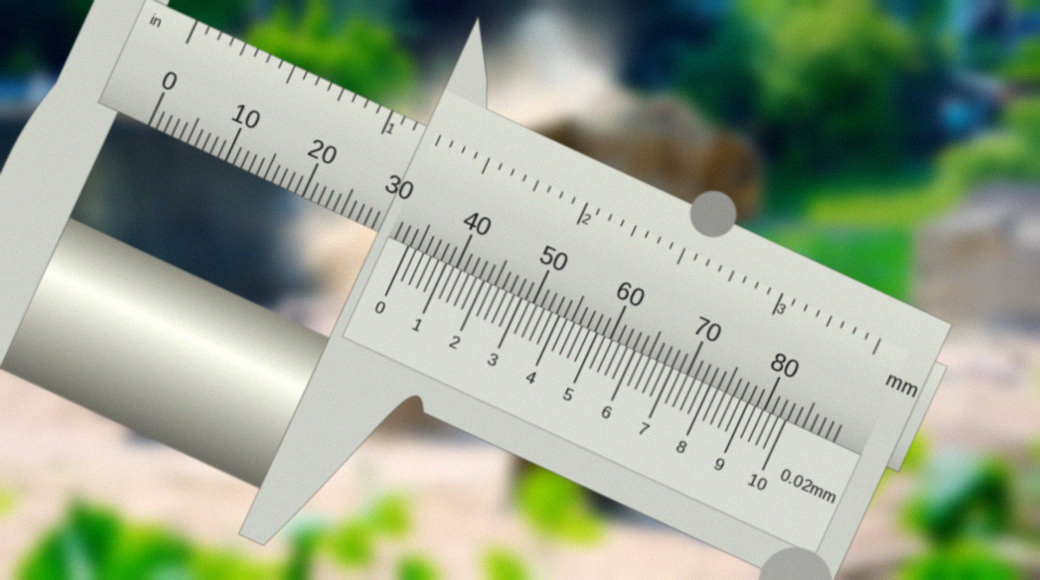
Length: {"value": 33.8, "unit": "mm"}
